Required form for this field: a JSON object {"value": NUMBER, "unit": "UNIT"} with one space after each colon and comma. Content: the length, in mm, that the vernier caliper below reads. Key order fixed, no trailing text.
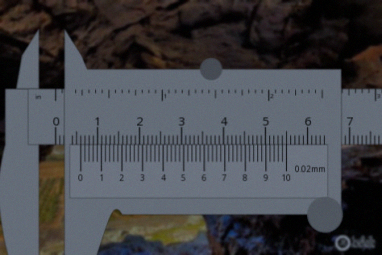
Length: {"value": 6.0, "unit": "mm"}
